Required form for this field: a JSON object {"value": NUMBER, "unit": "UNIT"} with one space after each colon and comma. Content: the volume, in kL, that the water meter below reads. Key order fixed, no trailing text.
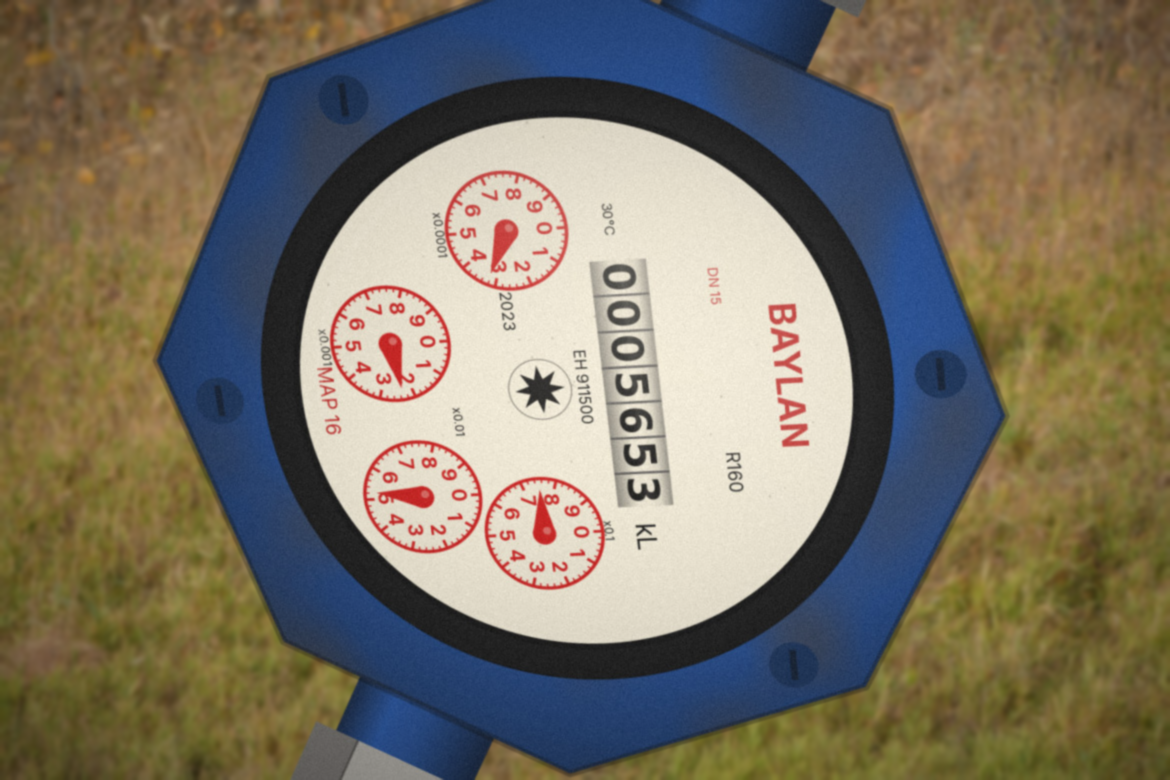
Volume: {"value": 5653.7523, "unit": "kL"}
